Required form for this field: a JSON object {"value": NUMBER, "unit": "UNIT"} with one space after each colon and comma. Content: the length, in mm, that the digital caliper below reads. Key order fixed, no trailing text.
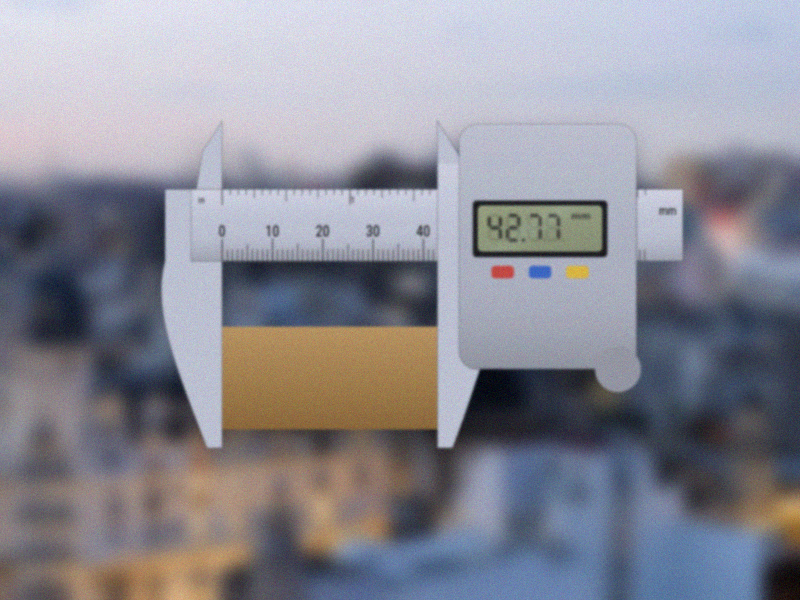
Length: {"value": 42.77, "unit": "mm"}
